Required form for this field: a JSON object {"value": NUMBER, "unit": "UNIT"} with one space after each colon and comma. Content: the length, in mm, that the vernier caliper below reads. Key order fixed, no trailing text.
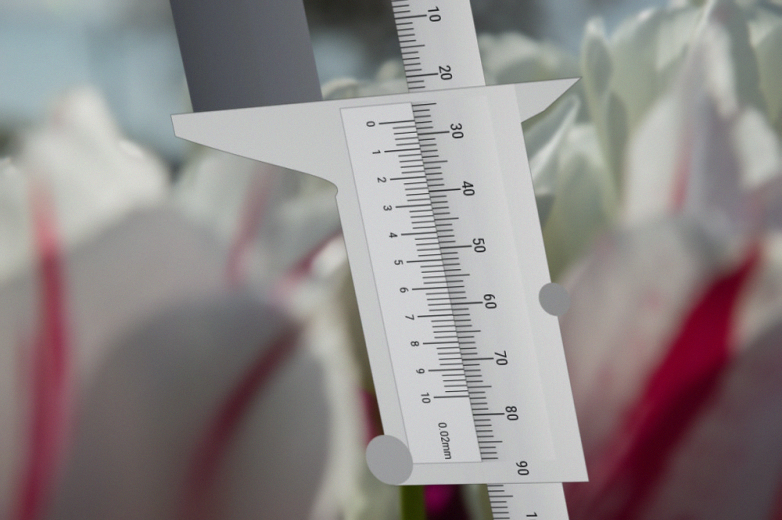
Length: {"value": 27.6, "unit": "mm"}
